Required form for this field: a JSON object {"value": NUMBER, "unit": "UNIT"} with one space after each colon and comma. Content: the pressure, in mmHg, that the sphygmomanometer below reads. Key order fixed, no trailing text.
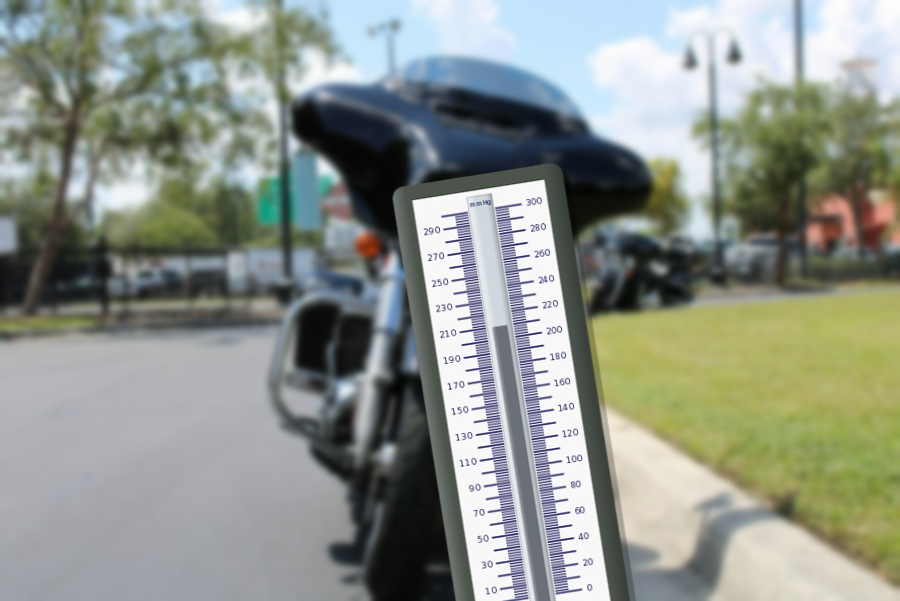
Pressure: {"value": 210, "unit": "mmHg"}
